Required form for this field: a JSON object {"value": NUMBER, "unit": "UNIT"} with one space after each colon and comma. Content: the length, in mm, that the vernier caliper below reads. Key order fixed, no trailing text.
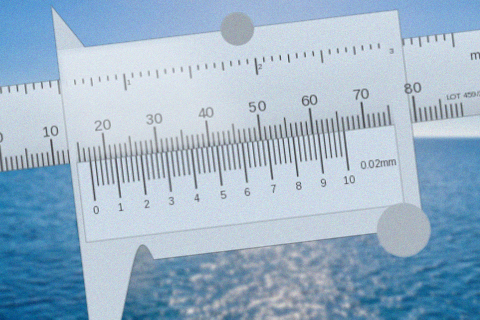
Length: {"value": 17.0, "unit": "mm"}
